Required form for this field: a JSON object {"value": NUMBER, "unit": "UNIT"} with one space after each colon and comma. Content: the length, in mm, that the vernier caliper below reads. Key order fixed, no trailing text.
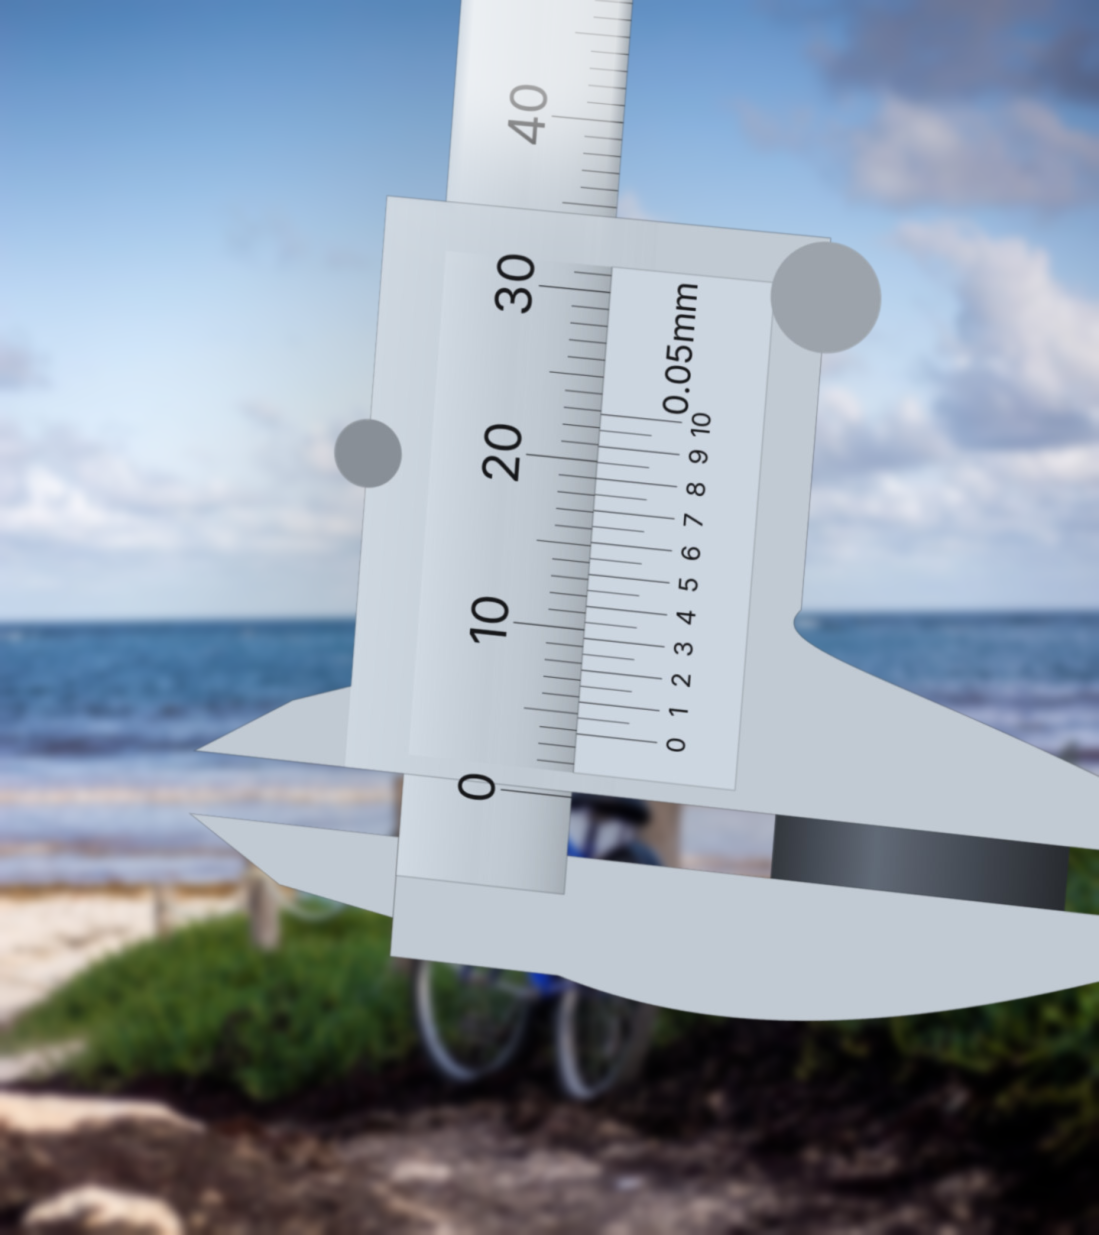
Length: {"value": 3.8, "unit": "mm"}
